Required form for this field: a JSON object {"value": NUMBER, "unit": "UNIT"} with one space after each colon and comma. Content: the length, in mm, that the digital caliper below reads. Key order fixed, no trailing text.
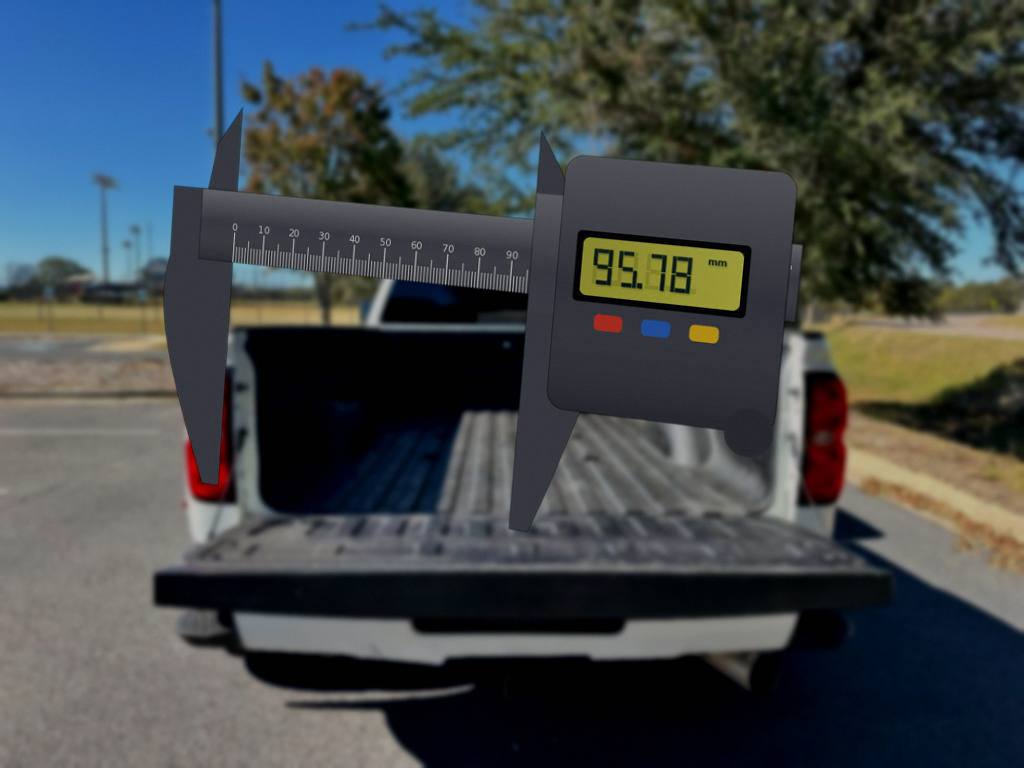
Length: {"value": 95.78, "unit": "mm"}
